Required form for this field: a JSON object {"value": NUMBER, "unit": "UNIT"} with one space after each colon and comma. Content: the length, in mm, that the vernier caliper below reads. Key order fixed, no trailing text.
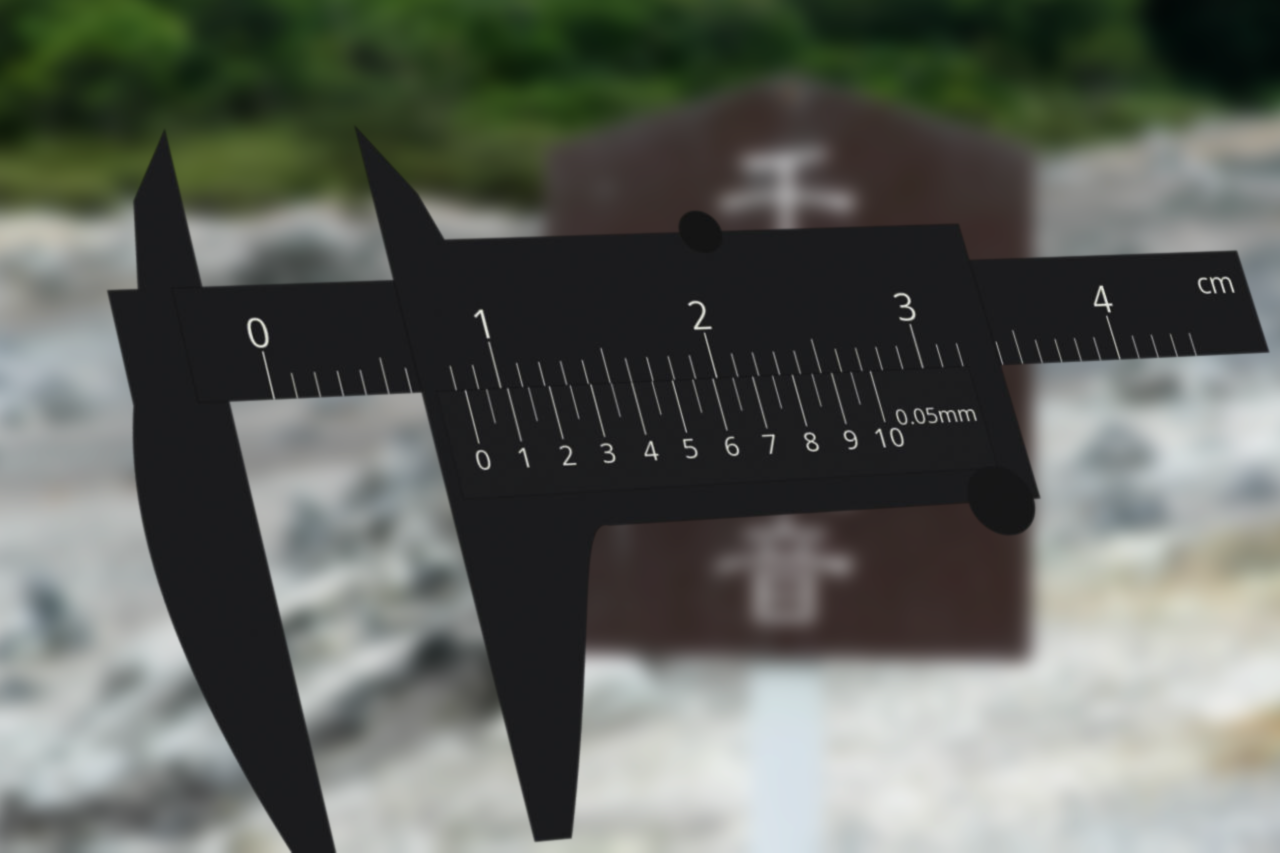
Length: {"value": 8.4, "unit": "mm"}
